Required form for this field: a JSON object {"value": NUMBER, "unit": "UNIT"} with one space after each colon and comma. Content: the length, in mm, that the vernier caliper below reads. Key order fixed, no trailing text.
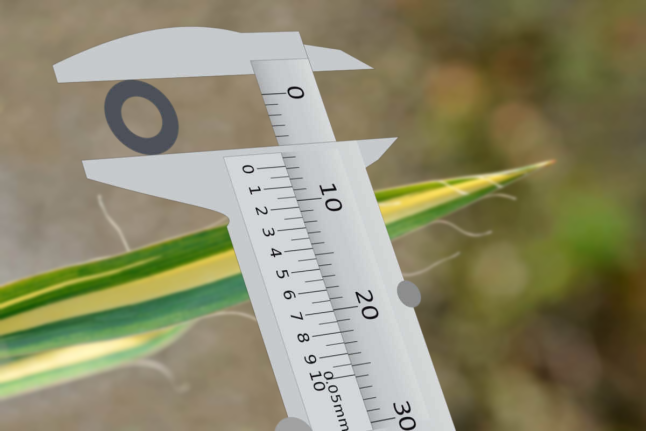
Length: {"value": 6.8, "unit": "mm"}
